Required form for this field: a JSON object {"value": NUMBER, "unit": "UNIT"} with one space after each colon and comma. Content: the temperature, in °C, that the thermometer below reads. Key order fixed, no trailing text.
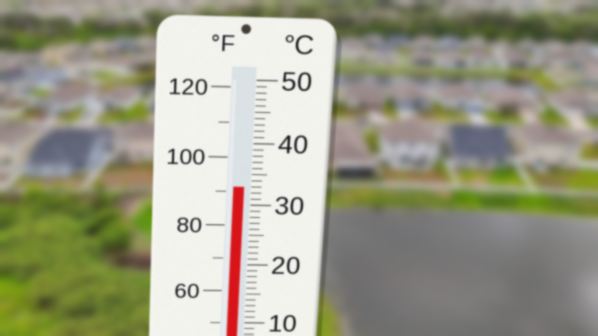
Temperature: {"value": 33, "unit": "°C"}
